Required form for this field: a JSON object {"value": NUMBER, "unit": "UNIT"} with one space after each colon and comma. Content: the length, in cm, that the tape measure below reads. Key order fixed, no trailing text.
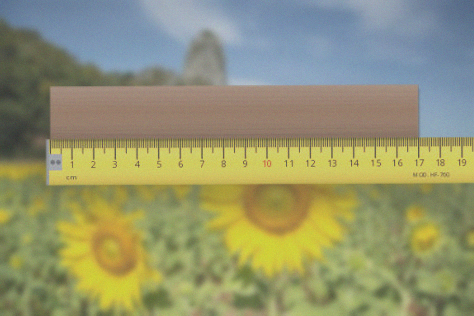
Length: {"value": 17, "unit": "cm"}
